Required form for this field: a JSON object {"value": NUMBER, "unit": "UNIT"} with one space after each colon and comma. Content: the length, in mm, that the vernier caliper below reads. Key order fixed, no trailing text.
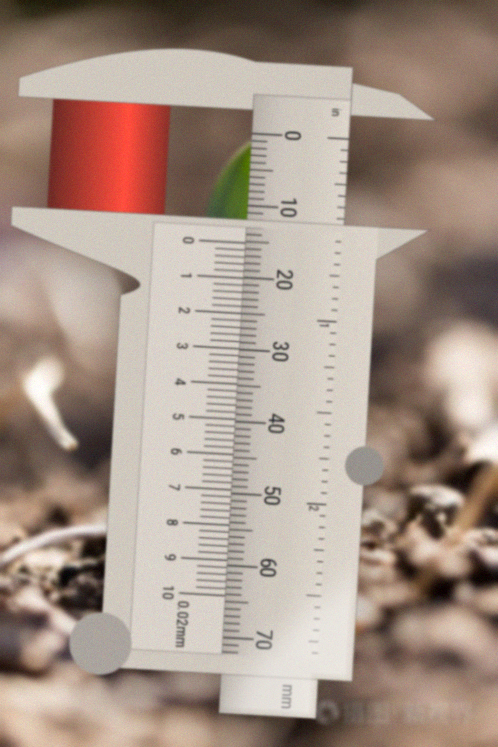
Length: {"value": 15.2, "unit": "mm"}
